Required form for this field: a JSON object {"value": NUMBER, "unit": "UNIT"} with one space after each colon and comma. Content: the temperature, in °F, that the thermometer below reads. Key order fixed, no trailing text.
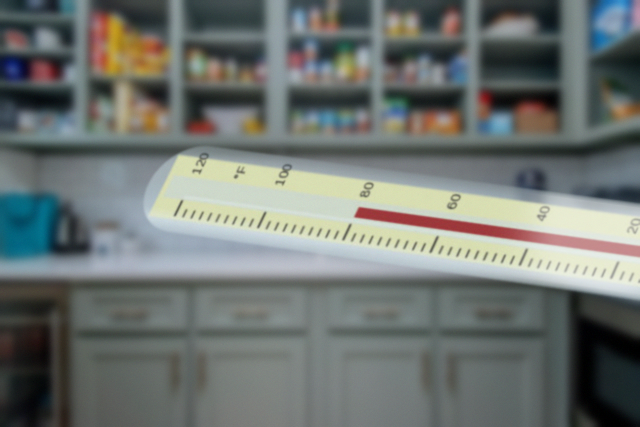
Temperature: {"value": 80, "unit": "°F"}
